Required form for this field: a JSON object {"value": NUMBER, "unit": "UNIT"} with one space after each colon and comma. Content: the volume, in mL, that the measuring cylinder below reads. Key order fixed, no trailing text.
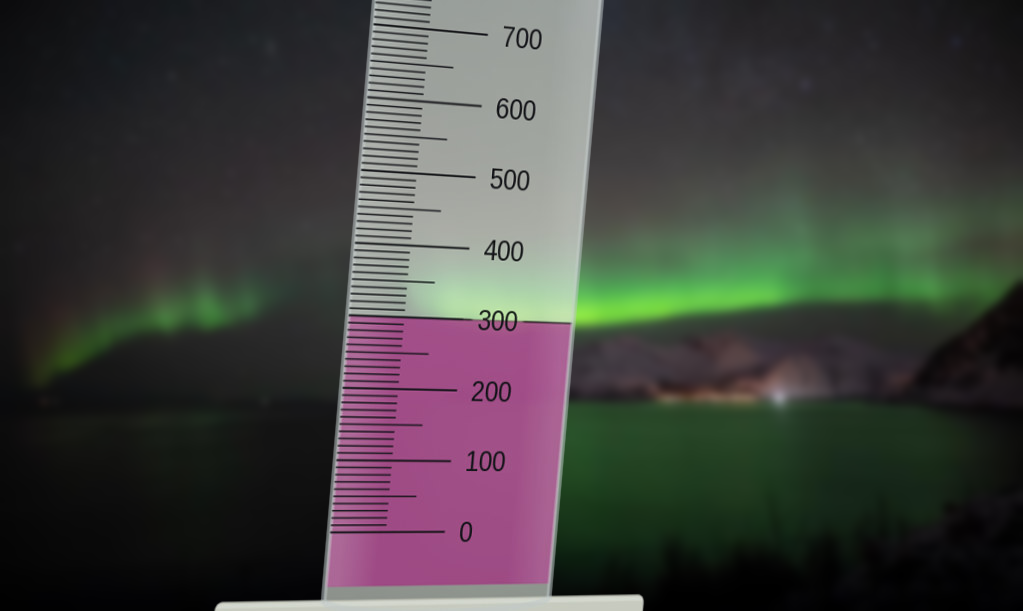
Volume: {"value": 300, "unit": "mL"}
